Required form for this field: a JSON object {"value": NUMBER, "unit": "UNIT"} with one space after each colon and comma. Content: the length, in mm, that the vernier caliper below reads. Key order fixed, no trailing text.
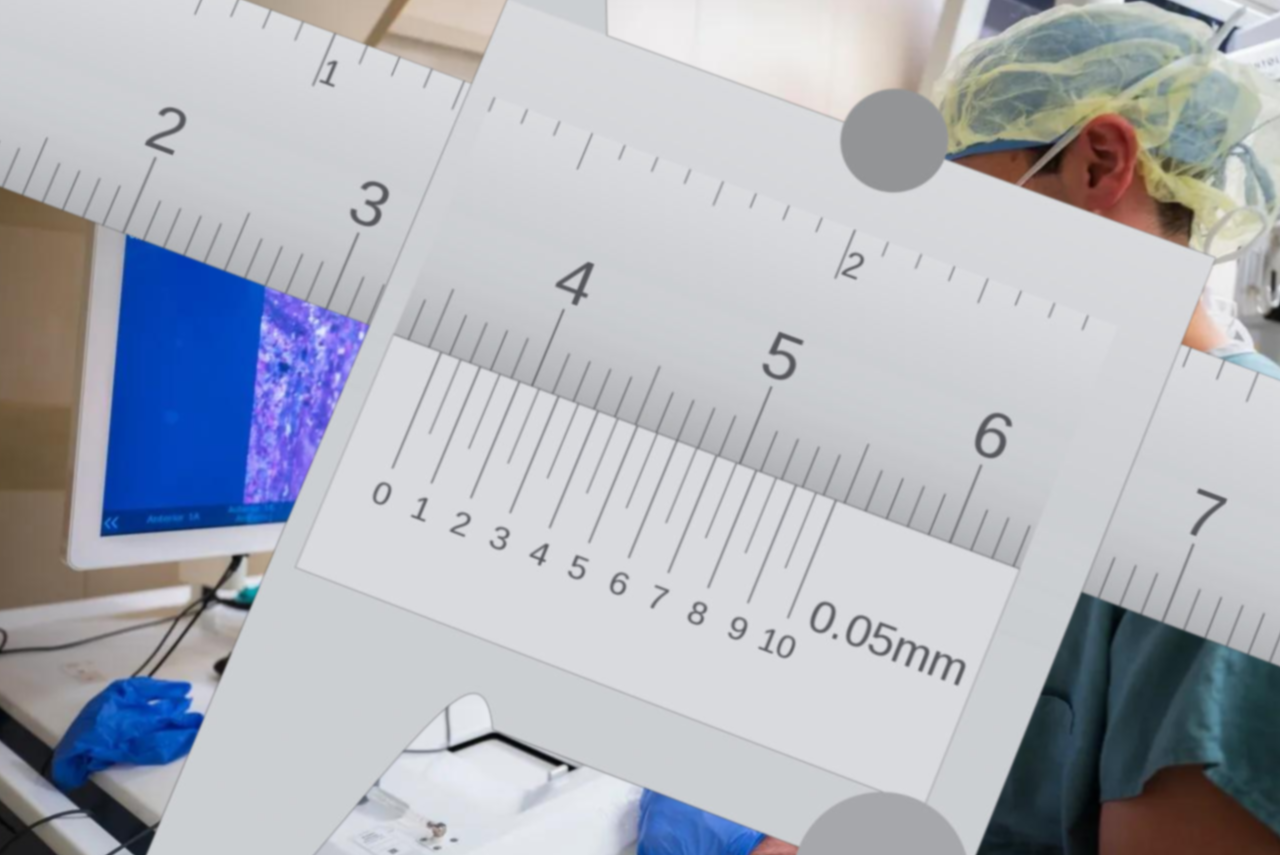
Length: {"value": 35.6, "unit": "mm"}
